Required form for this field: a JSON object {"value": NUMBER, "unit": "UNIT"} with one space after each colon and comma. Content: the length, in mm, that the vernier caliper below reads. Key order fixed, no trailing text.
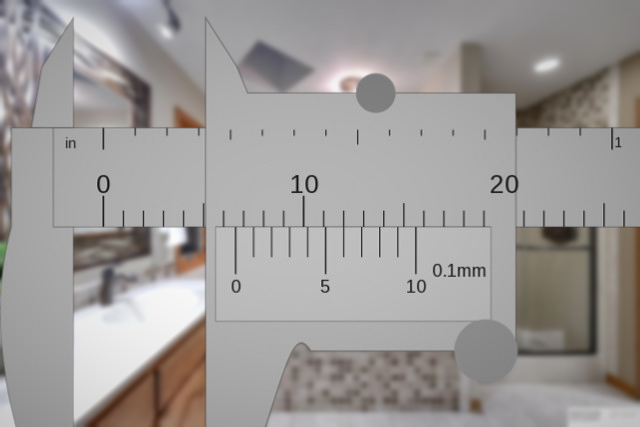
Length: {"value": 6.6, "unit": "mm"}
